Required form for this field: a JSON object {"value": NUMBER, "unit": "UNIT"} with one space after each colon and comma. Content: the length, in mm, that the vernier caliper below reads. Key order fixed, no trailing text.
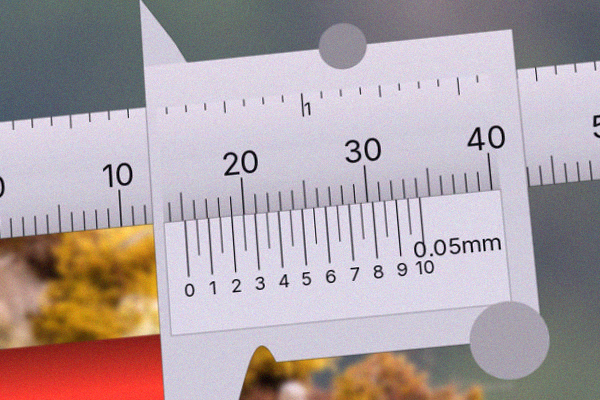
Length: {"value": 15.2, "unit": "mm"}
